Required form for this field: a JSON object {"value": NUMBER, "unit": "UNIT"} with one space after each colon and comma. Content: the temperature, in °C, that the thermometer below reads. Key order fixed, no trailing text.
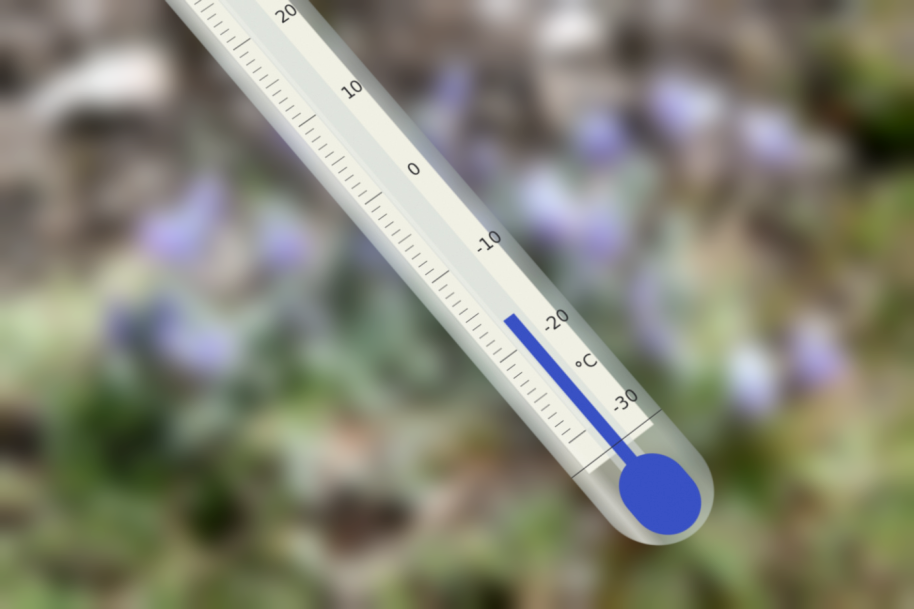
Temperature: {"value": -17, "unit": "°C"}
